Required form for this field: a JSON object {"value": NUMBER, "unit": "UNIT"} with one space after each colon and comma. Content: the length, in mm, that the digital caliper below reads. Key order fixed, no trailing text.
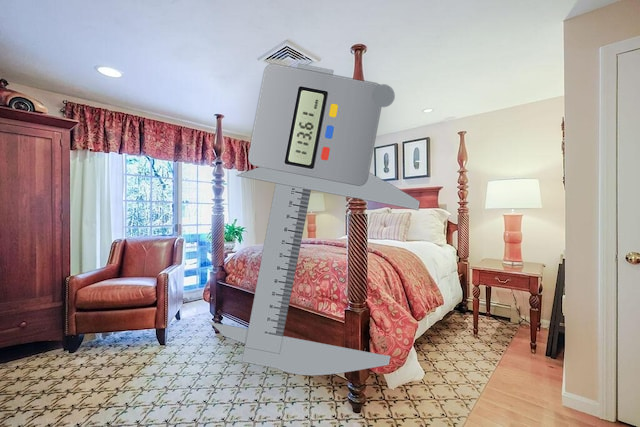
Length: {"value": 113.61, "unit": "mm"}
